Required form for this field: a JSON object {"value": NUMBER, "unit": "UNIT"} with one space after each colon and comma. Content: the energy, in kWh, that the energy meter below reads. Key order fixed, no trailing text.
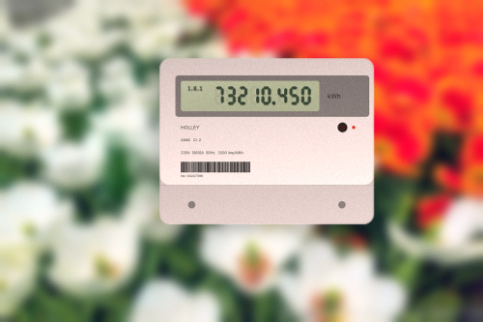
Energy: {"value": 73210.450, "unit": "kWh"}
